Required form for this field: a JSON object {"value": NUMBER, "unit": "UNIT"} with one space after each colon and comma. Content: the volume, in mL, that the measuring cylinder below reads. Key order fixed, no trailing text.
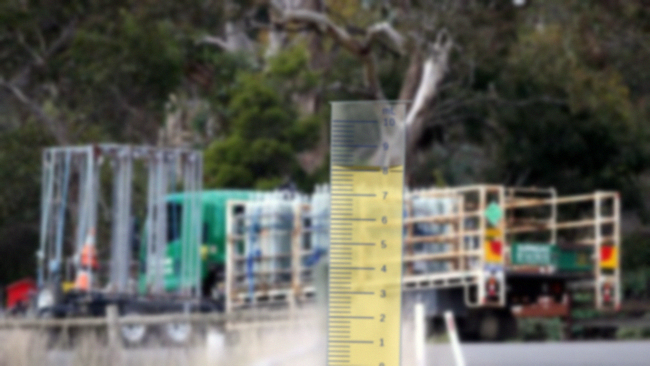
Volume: {"value": 8, "unit": "mL"}
